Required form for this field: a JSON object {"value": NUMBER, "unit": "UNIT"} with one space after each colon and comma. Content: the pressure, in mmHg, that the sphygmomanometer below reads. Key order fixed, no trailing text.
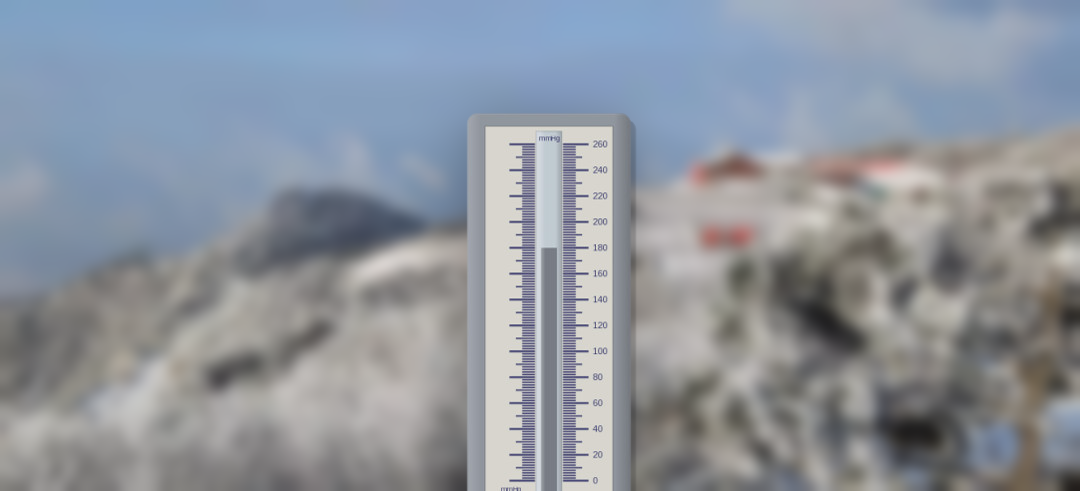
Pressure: {"value": 180, "unit": "mmHg"}
